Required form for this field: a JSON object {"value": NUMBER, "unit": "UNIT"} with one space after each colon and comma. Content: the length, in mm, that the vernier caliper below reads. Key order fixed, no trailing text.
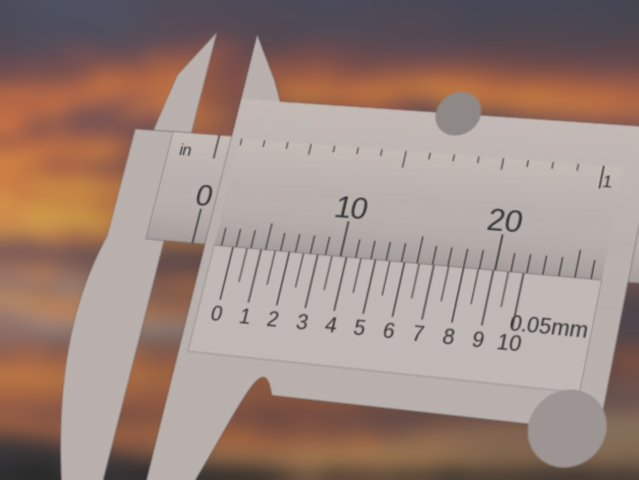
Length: {"value": 2.8, "unit": "mm"}
